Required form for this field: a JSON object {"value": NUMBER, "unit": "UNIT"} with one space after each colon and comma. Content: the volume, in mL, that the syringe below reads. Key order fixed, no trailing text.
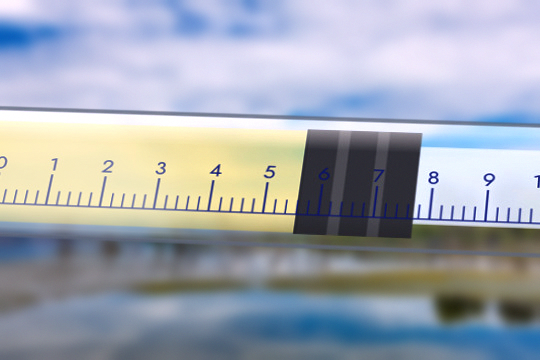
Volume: {"value": 5.6, "unit": "mL"}
